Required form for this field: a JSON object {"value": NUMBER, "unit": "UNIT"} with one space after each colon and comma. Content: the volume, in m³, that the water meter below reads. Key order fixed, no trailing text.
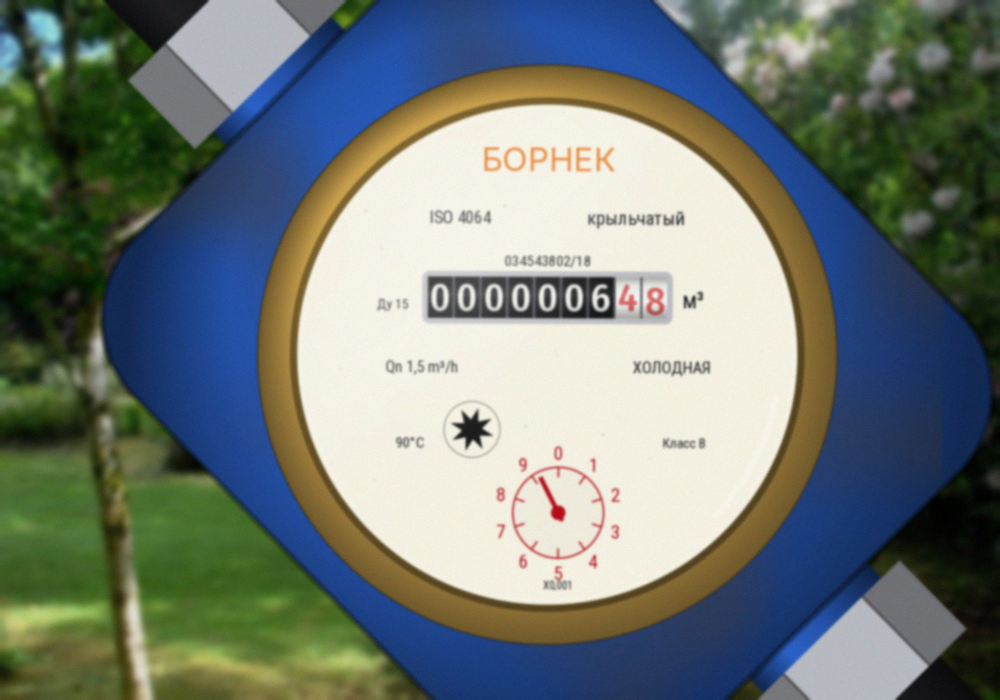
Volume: {"value": 6.479, "unit": "m³"}
